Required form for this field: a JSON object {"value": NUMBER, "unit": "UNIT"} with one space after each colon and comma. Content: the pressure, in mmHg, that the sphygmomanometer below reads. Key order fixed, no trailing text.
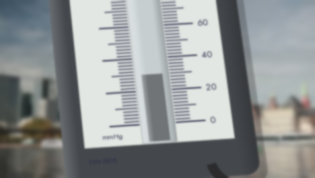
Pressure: {"value": 30, "unit": "mmHg"}
